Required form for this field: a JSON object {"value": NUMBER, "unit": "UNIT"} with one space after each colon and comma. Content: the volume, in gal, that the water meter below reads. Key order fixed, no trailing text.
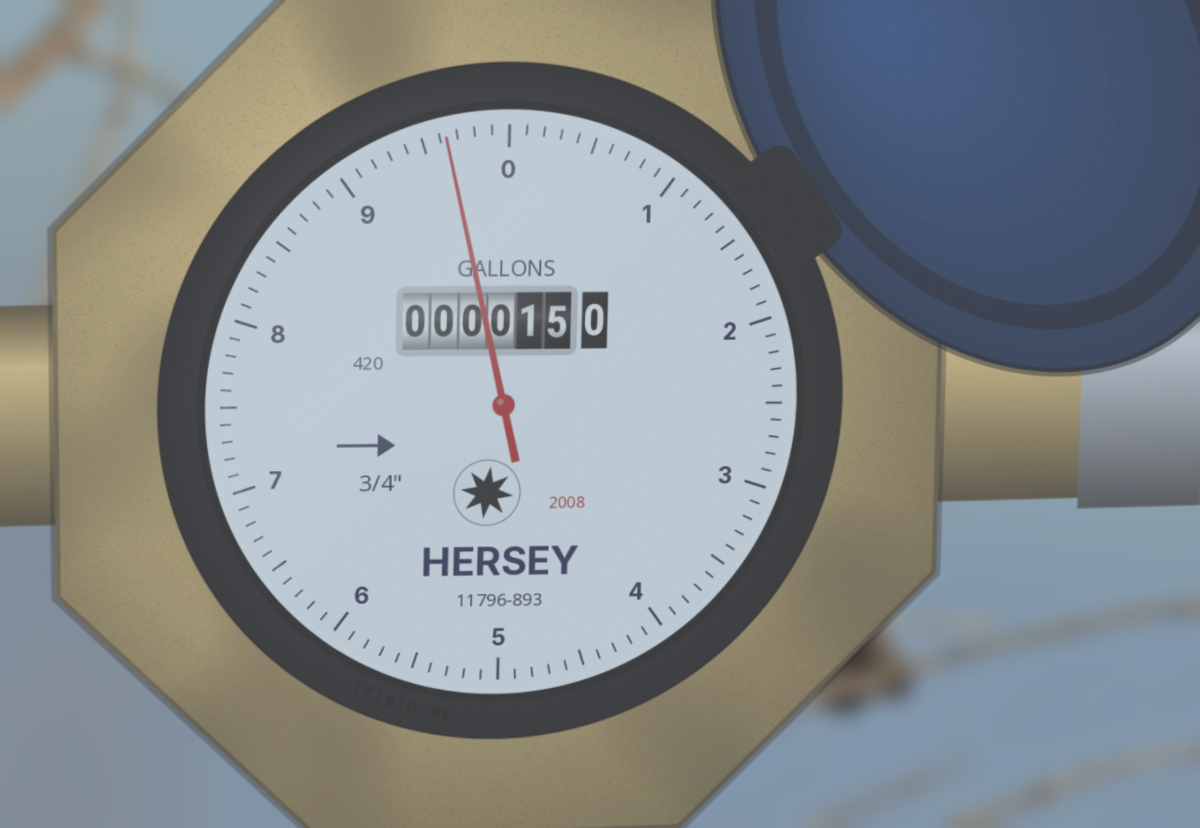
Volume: {"value": 149.6, "unit": "gal"}
